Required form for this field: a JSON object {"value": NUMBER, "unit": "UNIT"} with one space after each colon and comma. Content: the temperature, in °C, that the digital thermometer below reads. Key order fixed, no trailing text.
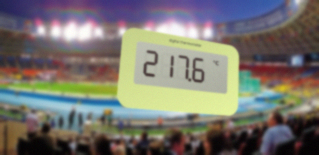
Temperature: {"value": 217.6, "unit": "°C"}
